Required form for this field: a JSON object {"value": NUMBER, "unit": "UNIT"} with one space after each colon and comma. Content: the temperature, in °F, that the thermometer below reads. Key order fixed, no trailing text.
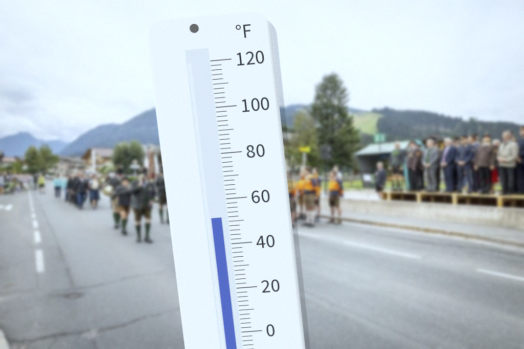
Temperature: {"value": 52, "unit": "°F"}
